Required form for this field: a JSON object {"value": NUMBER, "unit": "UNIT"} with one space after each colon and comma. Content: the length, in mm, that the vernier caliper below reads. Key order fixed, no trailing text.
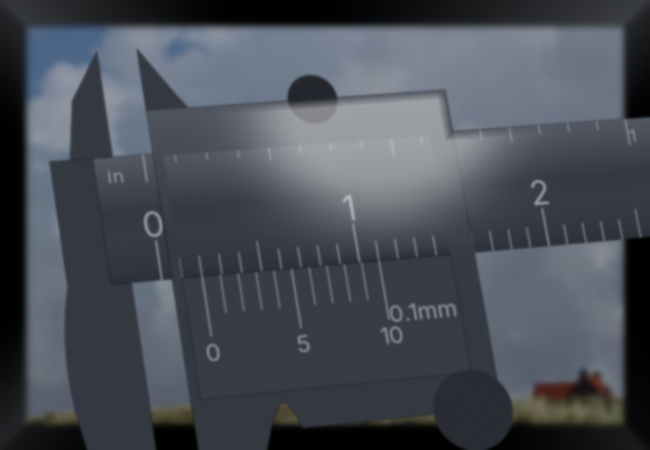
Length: {"value": 2.0, "unit": "mm"}
